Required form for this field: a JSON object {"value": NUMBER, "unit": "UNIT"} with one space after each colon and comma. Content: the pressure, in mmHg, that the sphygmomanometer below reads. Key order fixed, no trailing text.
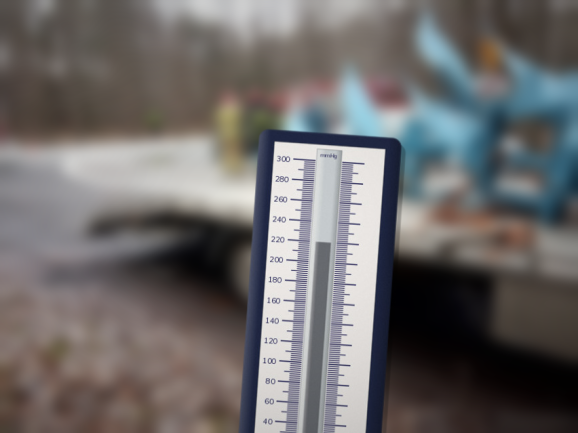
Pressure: {"value": 220, "unit": "mmHg"}
